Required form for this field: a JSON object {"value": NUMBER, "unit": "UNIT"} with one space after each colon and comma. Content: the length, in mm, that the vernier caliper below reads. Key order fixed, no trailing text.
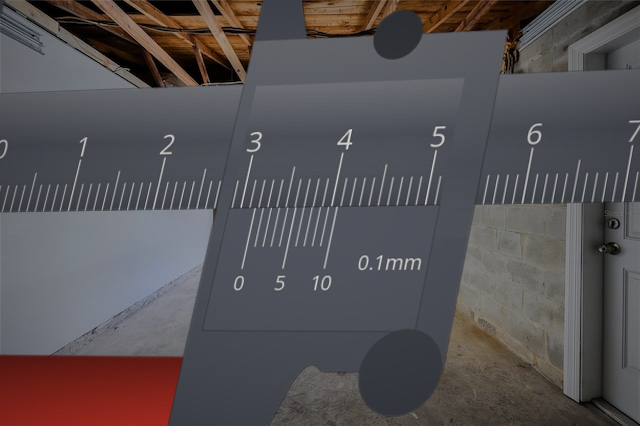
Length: {"value": 31.6, "unit": "mm"}
